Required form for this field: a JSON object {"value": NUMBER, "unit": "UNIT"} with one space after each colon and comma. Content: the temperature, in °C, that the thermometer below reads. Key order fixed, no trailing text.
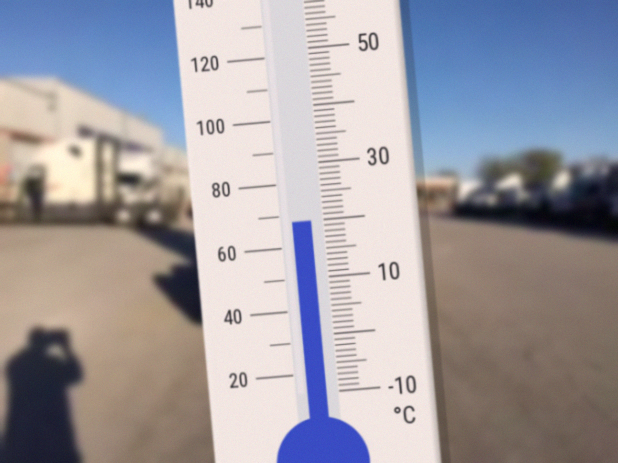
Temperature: {"value": 20, "unit": "°C"}
